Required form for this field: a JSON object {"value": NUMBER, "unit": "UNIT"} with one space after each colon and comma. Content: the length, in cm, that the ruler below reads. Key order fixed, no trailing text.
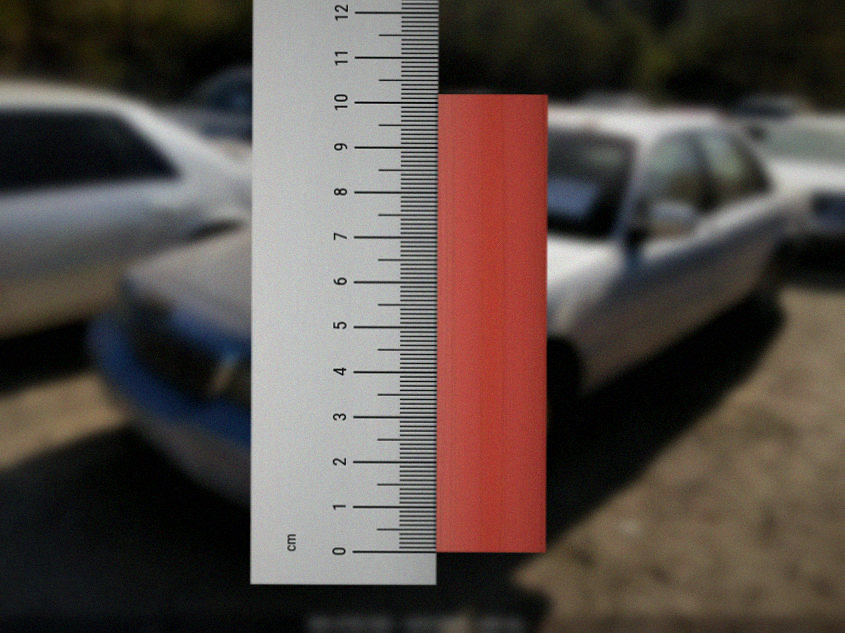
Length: {"value": 10.2, "unit": "cm"}
